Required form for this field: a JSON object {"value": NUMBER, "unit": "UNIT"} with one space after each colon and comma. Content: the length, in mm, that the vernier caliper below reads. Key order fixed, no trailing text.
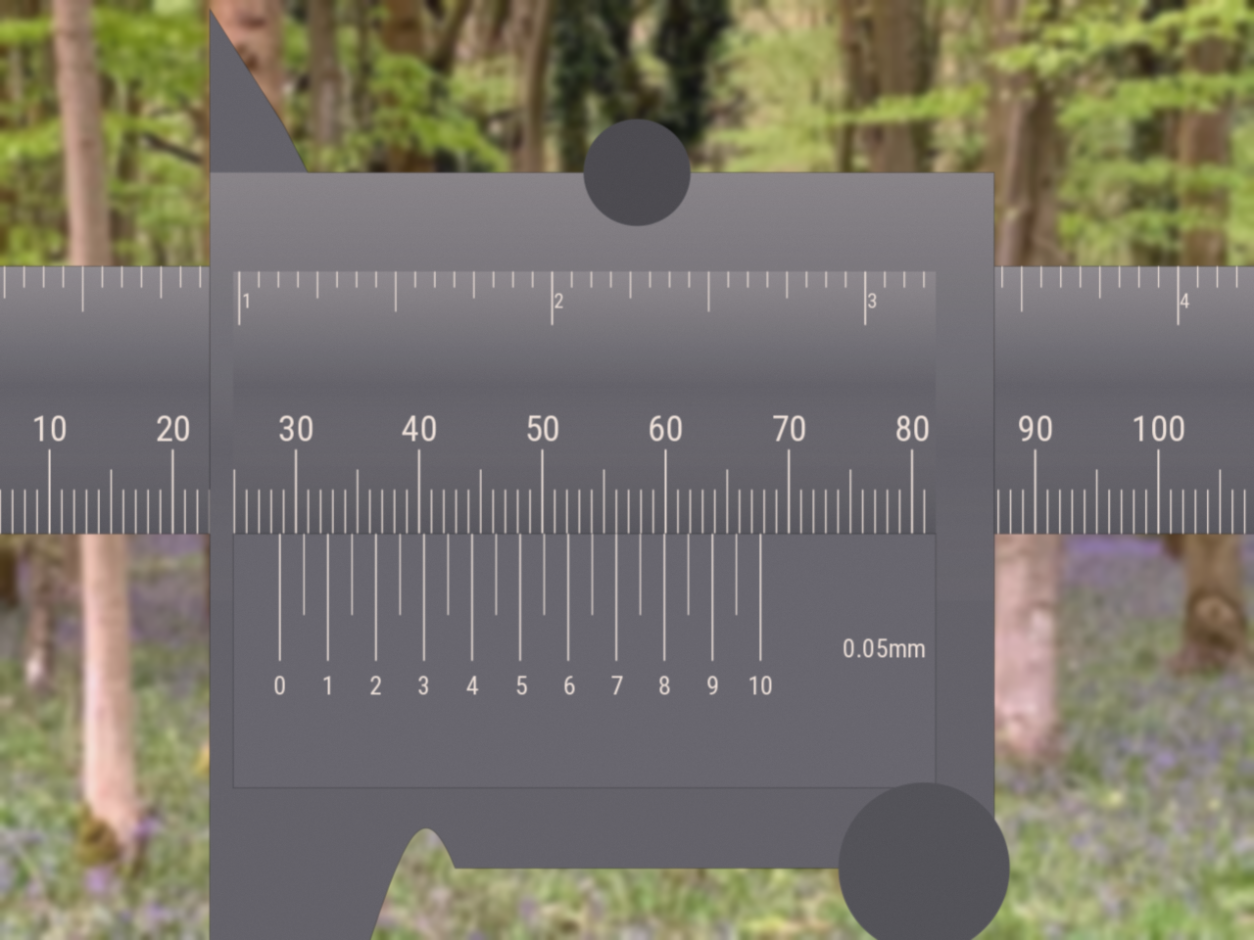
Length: {"value": 28.7, "unit": "mm"}
